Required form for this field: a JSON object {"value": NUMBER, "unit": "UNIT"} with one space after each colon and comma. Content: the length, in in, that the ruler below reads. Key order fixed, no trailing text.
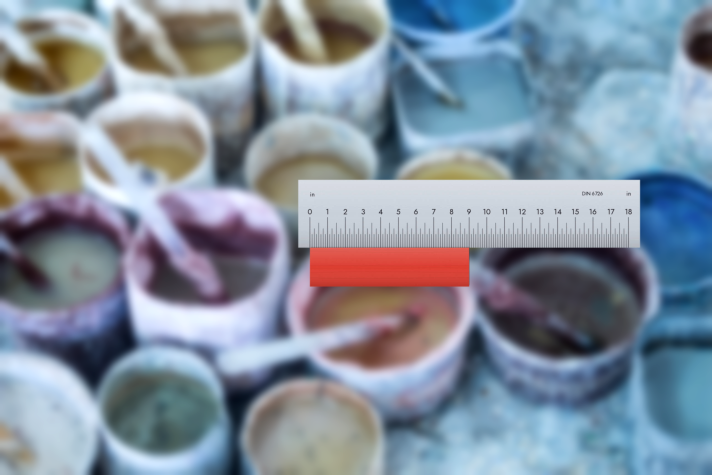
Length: {"value": 9, "unit": "in"}
